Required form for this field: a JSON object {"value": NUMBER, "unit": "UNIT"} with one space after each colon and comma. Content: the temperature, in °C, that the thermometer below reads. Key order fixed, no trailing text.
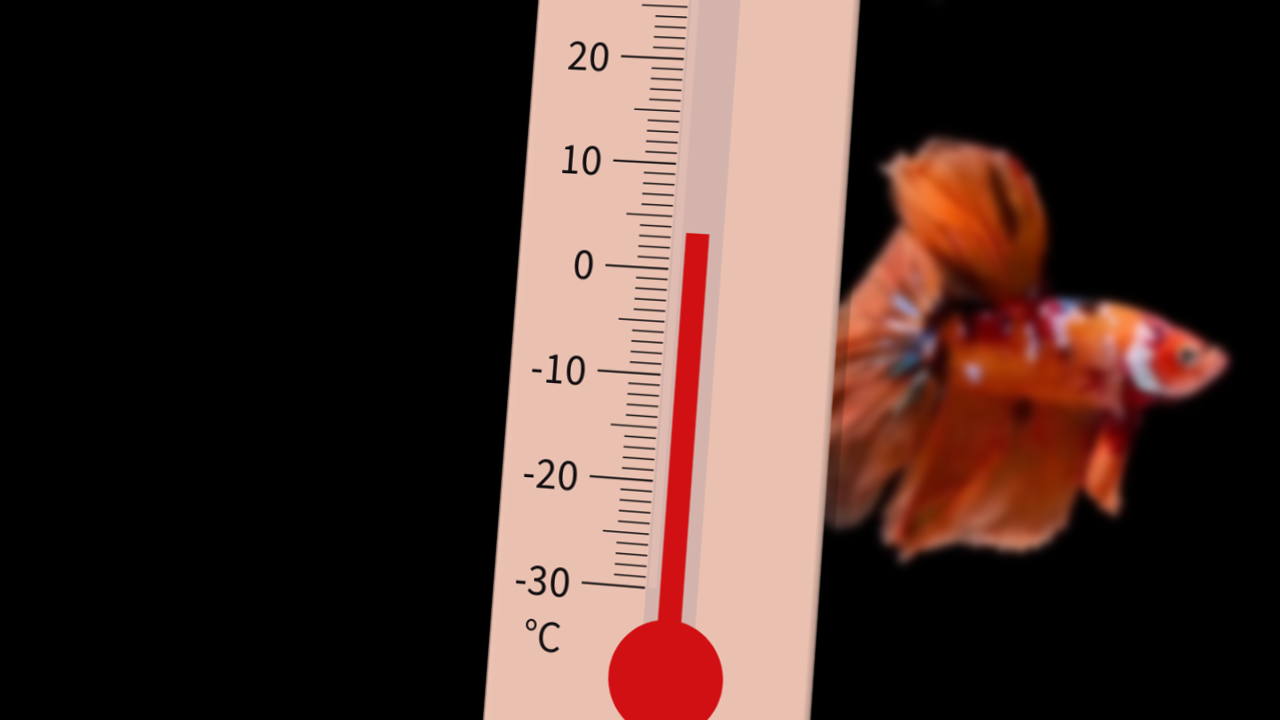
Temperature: {"value": 3.5, "unit": "°C"}
